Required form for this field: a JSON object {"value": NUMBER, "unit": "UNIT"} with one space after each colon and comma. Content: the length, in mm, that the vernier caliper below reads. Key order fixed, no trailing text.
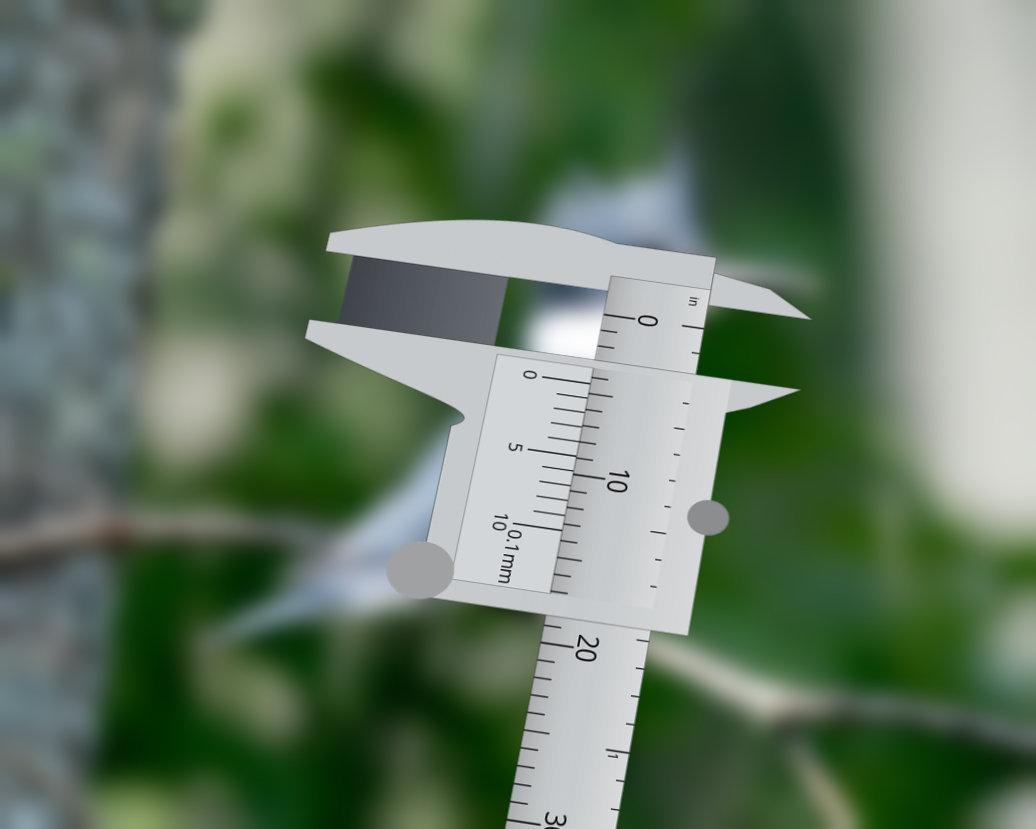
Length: {"value": 4.4, "unit": "mm"}
